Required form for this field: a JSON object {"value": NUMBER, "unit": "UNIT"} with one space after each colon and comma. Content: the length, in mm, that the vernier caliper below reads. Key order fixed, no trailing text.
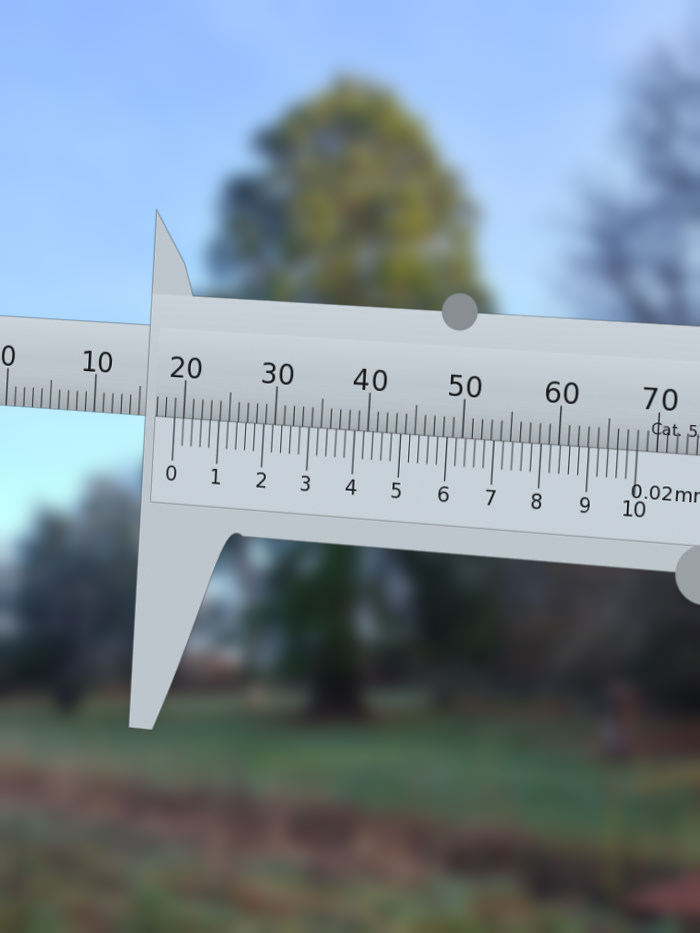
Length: {"value": 19.0, "unit": "mm"}
